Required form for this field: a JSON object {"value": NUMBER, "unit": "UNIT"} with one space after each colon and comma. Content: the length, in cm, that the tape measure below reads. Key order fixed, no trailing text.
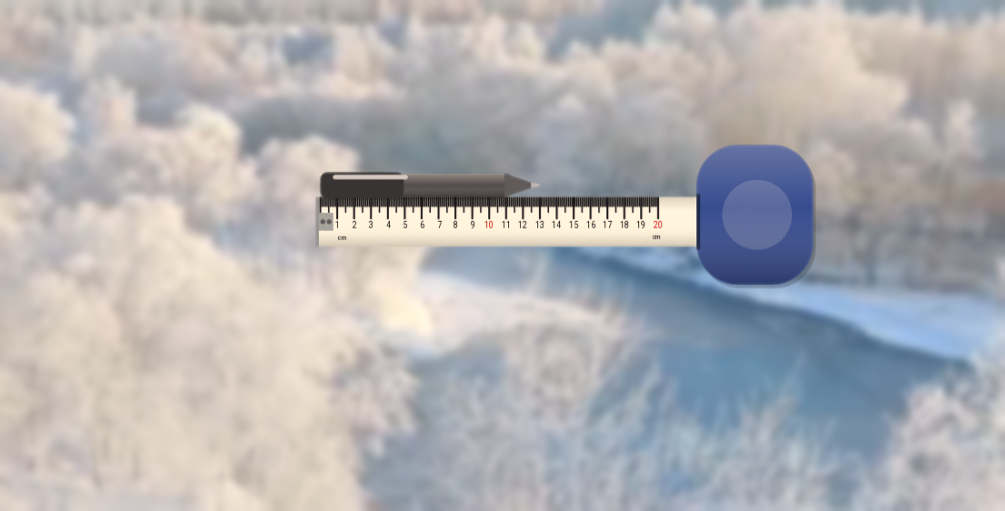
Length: {"value": 13, "unit": "cm"}
